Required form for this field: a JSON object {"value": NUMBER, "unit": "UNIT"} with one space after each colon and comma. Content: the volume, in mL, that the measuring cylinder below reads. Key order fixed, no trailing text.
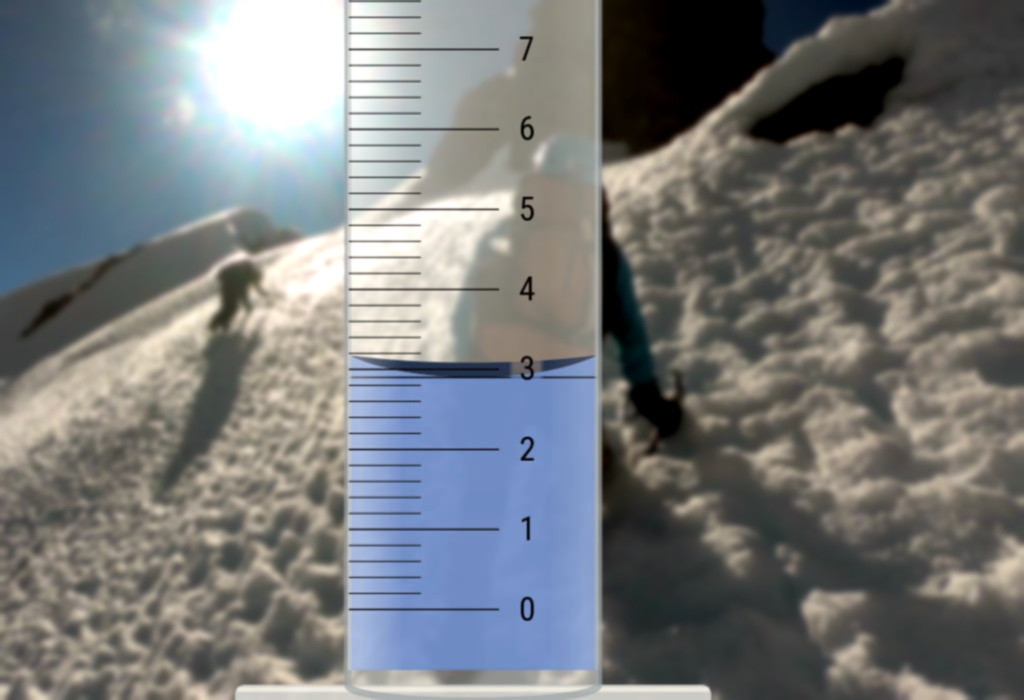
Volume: {"value": 2.9, "unit": "mL"}
